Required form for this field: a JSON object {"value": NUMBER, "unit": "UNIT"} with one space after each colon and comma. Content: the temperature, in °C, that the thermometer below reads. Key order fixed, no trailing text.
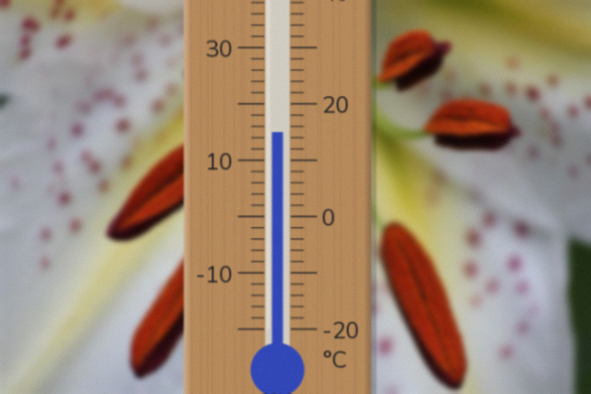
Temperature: {"value": 15, "unit": "°C"}
